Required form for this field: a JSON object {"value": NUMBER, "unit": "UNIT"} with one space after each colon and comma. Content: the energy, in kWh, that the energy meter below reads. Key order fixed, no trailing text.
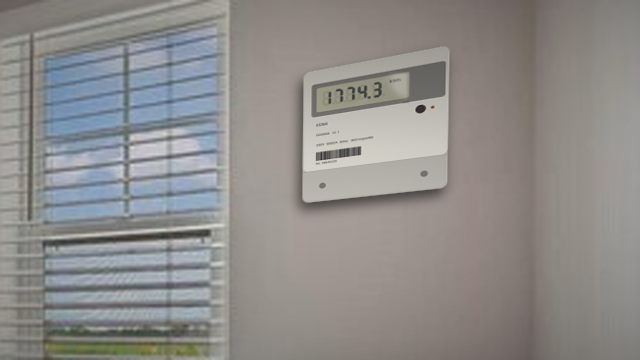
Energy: {"value": 1774.3, "unit": "kWh"}
